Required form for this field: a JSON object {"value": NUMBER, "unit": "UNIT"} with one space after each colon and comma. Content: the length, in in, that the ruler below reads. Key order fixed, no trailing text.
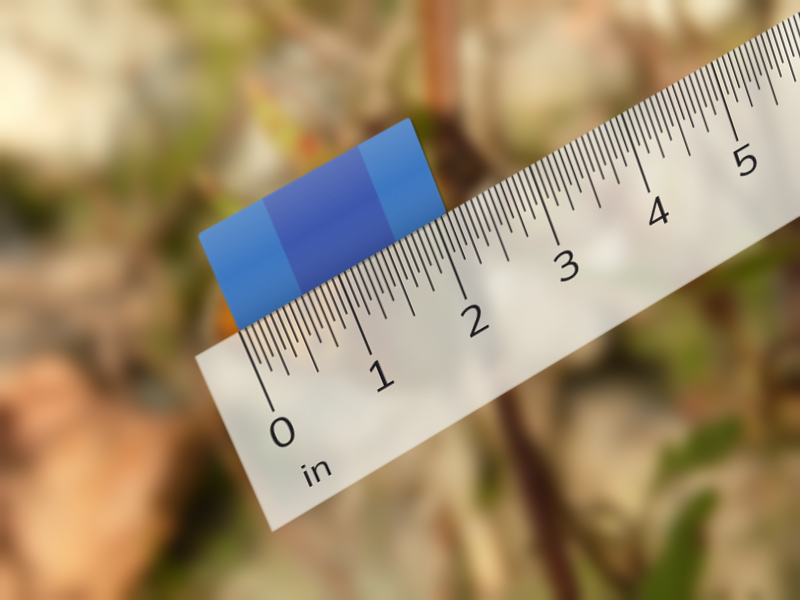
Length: {"value": 2.125, "unit": "in"}
